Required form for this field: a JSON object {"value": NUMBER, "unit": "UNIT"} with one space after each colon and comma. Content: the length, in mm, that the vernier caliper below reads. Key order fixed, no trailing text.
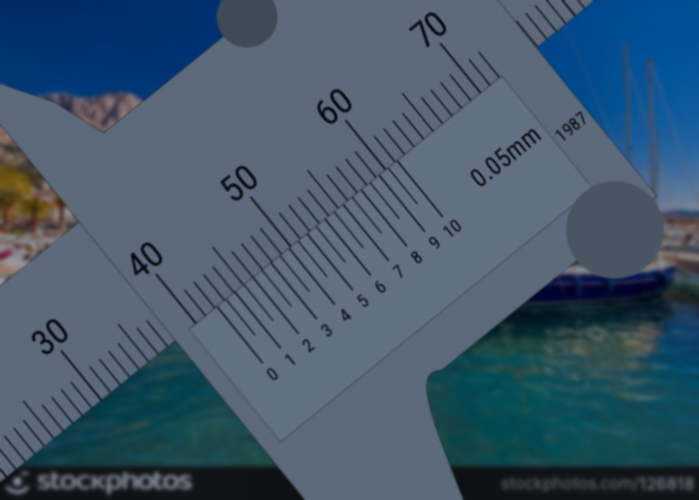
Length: {"value": 42.2, "unit": "mm"}
